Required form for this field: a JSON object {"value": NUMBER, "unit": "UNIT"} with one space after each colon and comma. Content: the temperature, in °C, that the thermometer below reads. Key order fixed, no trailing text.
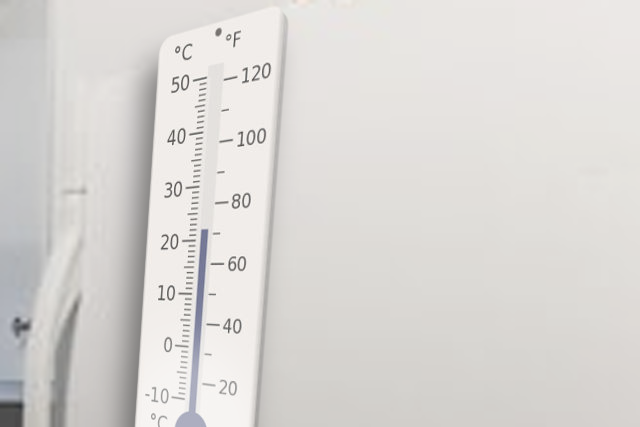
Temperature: {"value": 22, "unit": "°C"}
